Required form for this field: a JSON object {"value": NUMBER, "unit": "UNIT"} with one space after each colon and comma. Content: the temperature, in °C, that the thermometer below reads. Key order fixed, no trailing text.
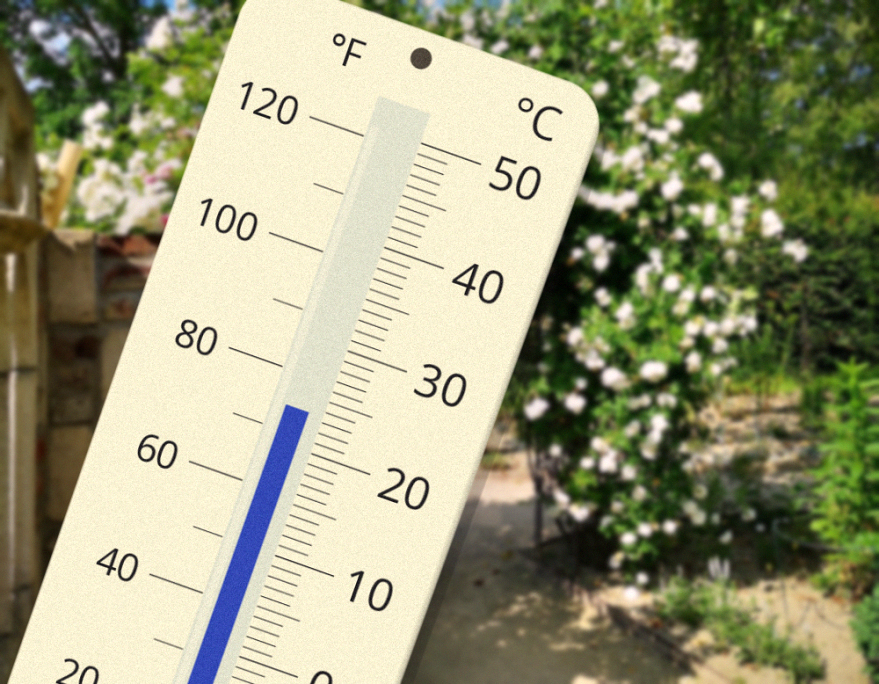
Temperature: {"value": 23.5, "unit": "°C"}
